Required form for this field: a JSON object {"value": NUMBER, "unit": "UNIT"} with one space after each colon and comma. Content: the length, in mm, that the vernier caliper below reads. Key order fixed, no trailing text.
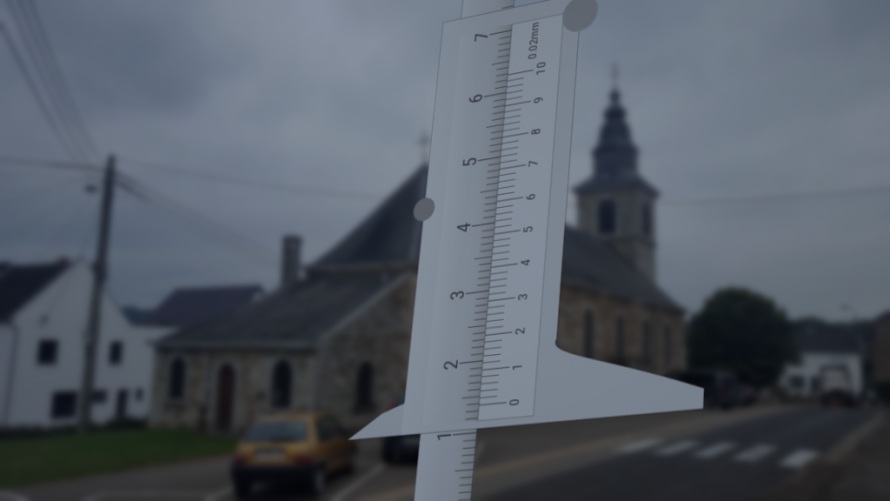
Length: {"value": 13.8, "unit": "mm"}
